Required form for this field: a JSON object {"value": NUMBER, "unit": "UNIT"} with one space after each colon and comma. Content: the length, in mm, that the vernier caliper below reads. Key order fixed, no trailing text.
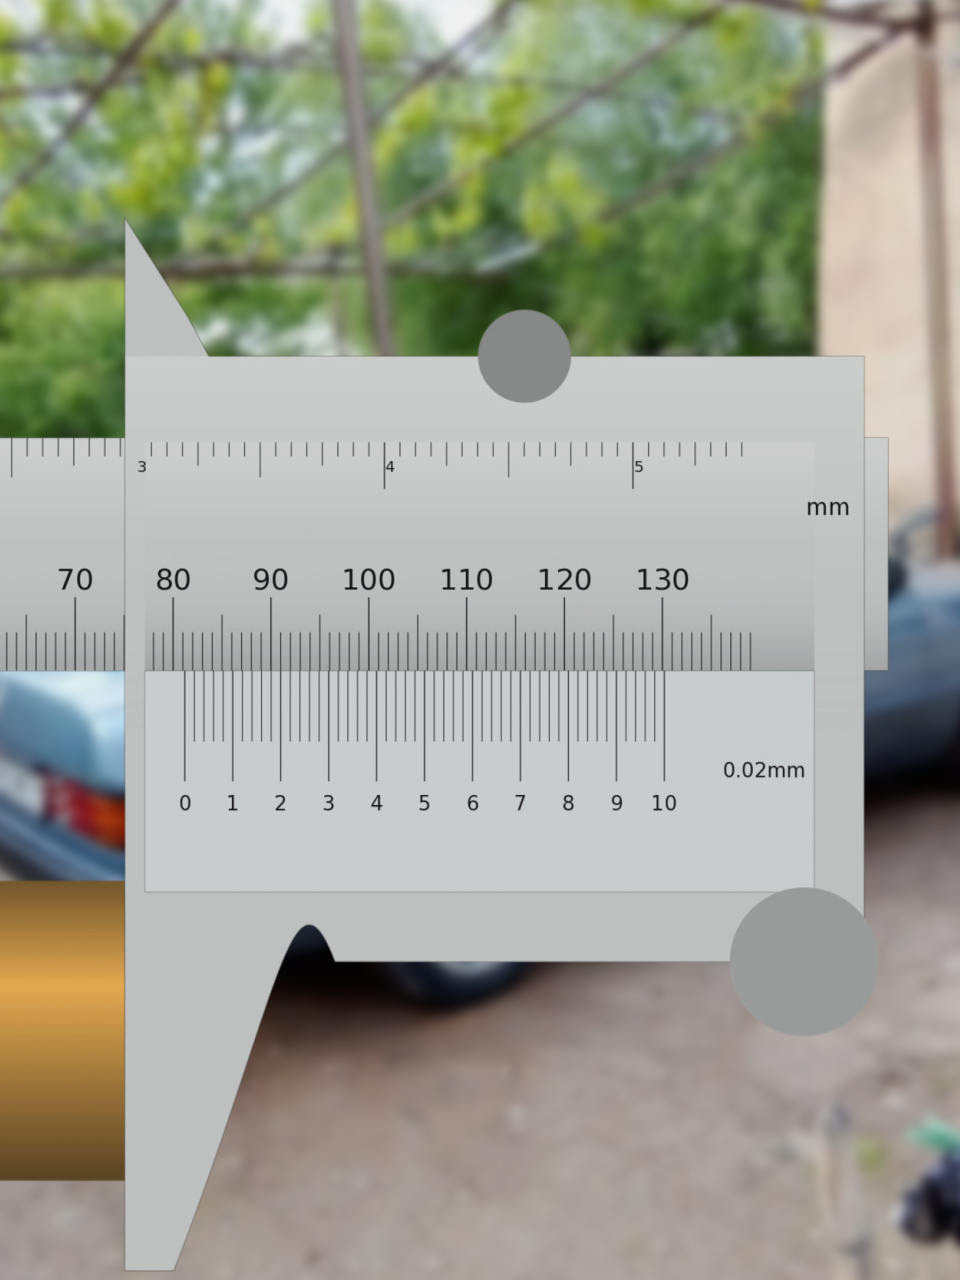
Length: {"value": 81.2, "unit": "mm"}
